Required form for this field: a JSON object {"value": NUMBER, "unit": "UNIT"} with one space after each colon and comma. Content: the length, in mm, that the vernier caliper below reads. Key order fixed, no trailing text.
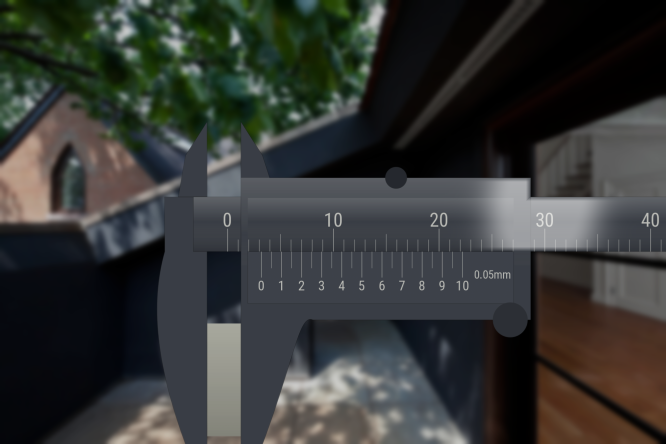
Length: {"value": 3.2, "unit": "mm"}
